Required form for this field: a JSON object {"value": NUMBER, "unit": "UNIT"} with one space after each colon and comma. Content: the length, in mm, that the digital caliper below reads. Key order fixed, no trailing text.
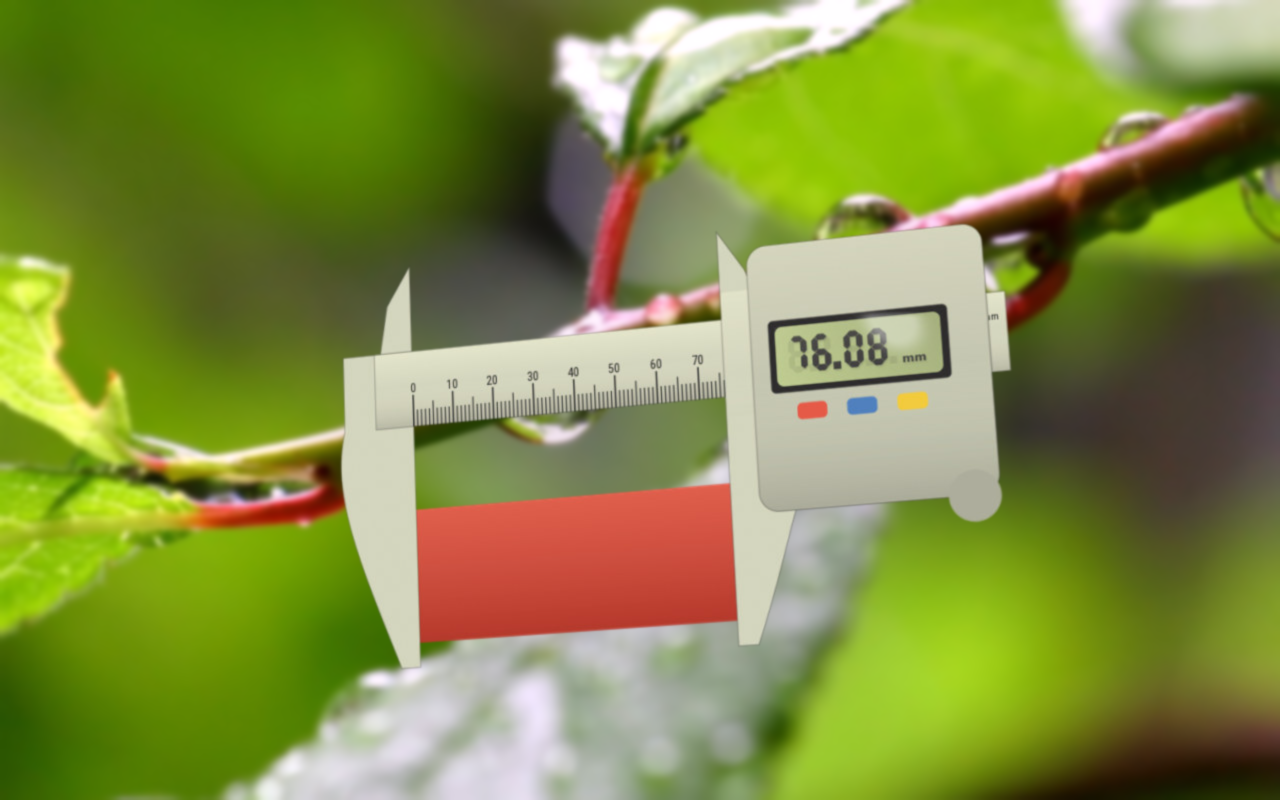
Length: {"value": 76.08, "unit": "mm"}
